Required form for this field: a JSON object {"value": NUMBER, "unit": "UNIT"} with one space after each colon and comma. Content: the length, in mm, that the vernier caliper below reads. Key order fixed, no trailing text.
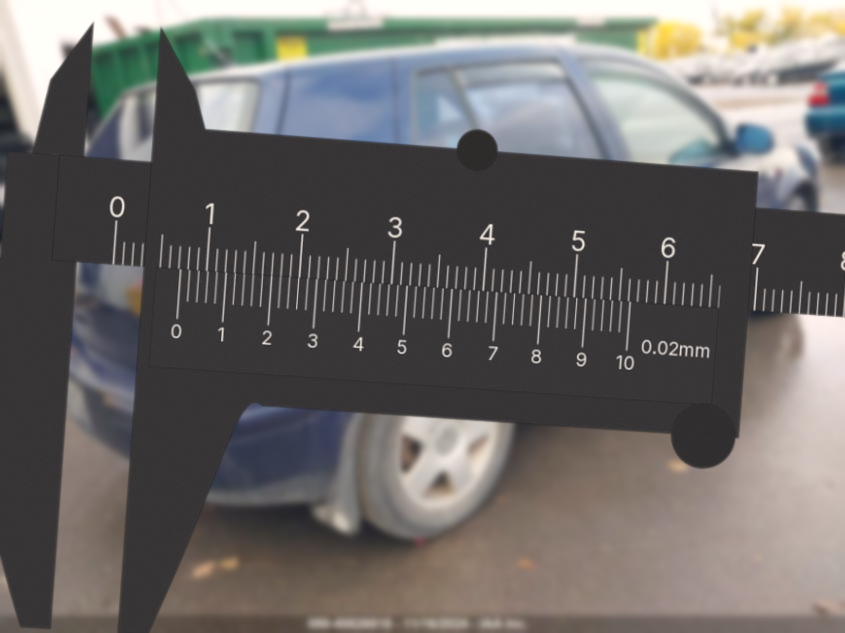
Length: {"value": 7.2, "unit": "mm"}
